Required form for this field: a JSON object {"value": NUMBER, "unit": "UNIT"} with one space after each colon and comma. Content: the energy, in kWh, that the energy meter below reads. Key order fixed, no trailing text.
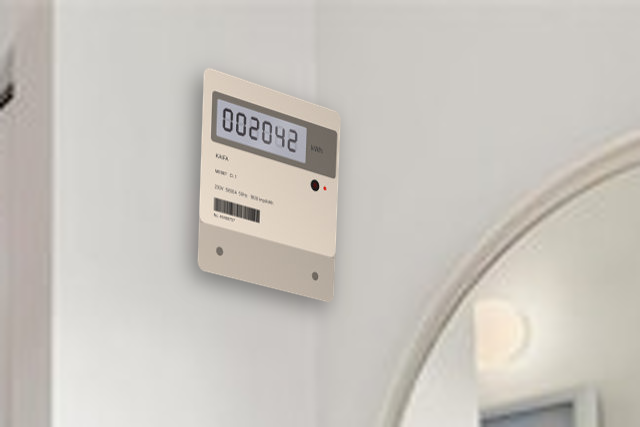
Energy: {"value": 2042, "unit": "kWh"}
